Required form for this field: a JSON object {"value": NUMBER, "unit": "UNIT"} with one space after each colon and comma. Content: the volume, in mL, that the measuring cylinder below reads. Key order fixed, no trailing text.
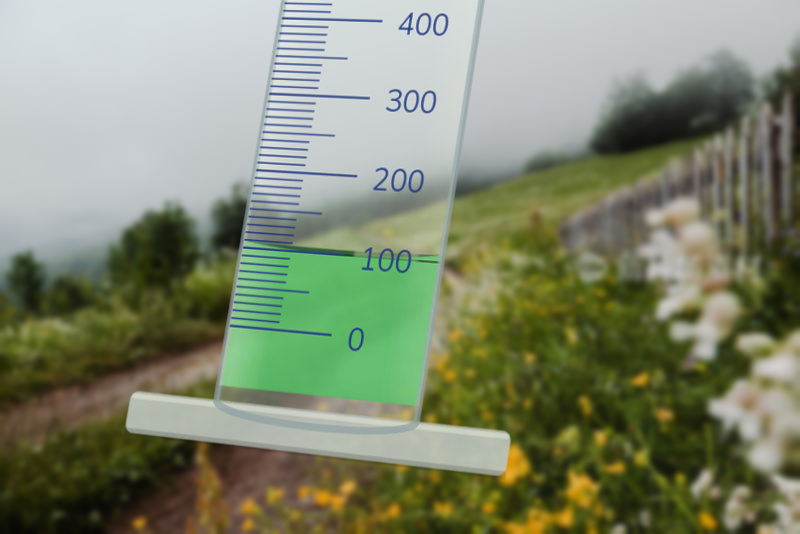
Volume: {"value": 100, "unit": "mL"}
